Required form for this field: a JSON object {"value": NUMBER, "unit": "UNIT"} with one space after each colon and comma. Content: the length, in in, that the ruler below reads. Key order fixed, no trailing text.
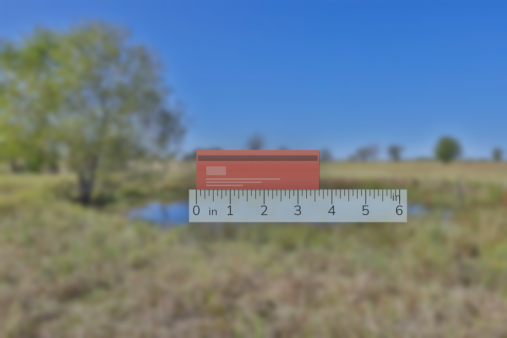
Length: {"value": 3.625, "unit": "in"}
